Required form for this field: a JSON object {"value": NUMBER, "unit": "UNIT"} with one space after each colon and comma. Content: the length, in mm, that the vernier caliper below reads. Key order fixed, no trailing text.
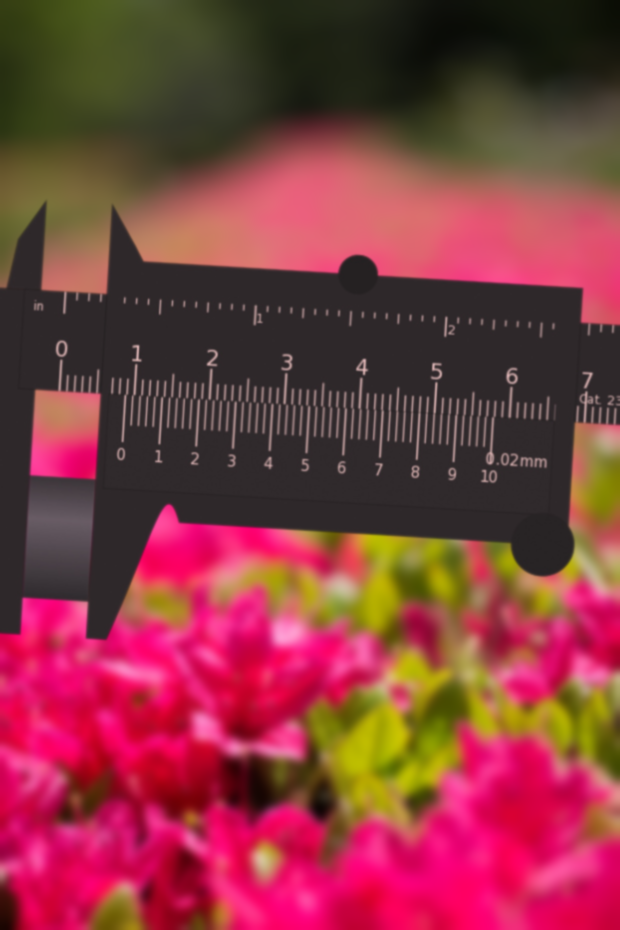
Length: {"value": 8.8, "unit": "mm"}
